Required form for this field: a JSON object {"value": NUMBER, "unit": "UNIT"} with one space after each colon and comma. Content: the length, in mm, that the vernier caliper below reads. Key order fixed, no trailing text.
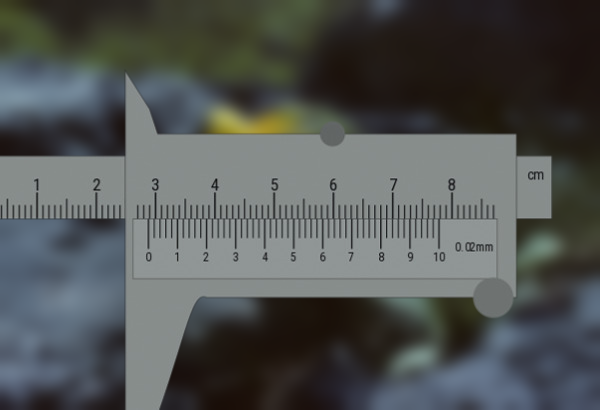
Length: {"value": 28.8, "unit": "mm"}
